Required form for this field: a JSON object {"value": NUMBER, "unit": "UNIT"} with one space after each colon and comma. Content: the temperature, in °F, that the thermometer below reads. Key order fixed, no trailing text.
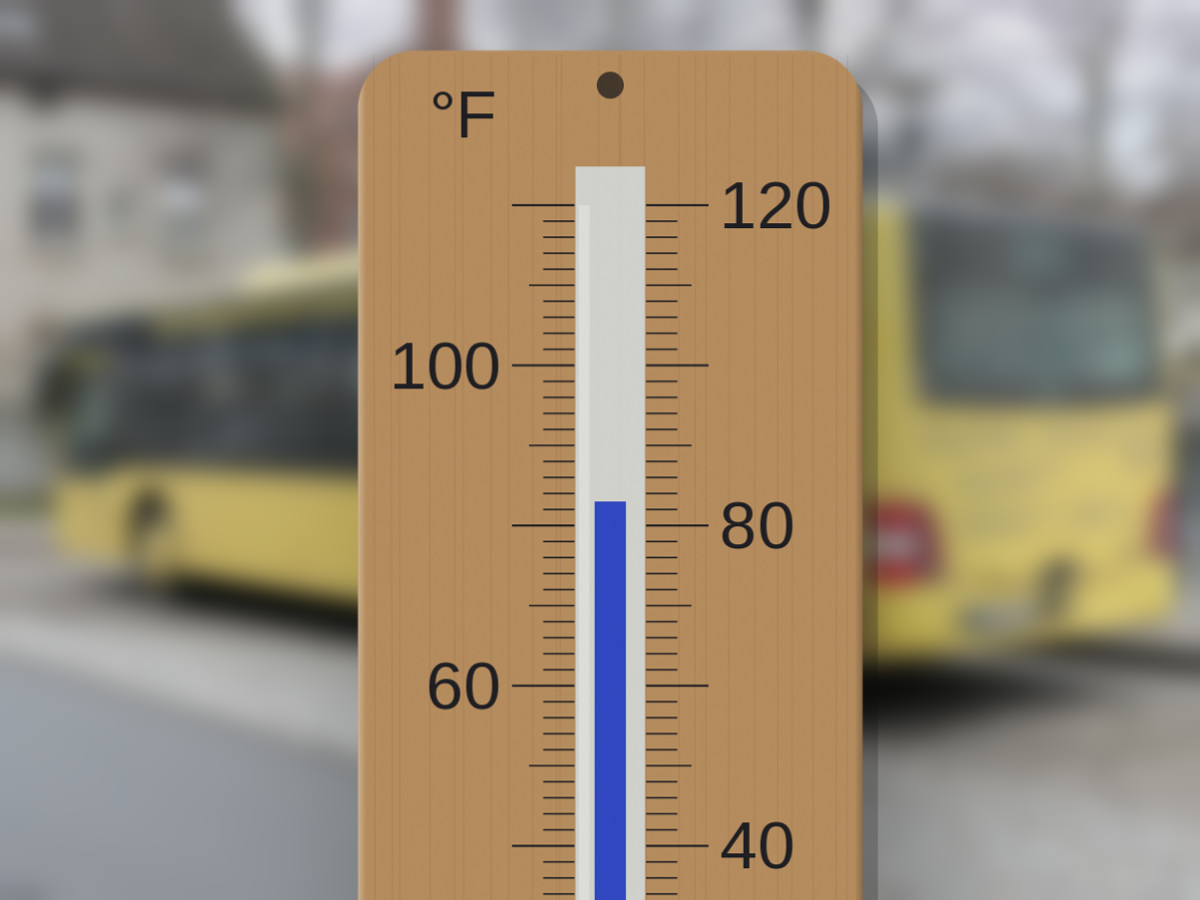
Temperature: {"value": 83, "unit": "°F"}
